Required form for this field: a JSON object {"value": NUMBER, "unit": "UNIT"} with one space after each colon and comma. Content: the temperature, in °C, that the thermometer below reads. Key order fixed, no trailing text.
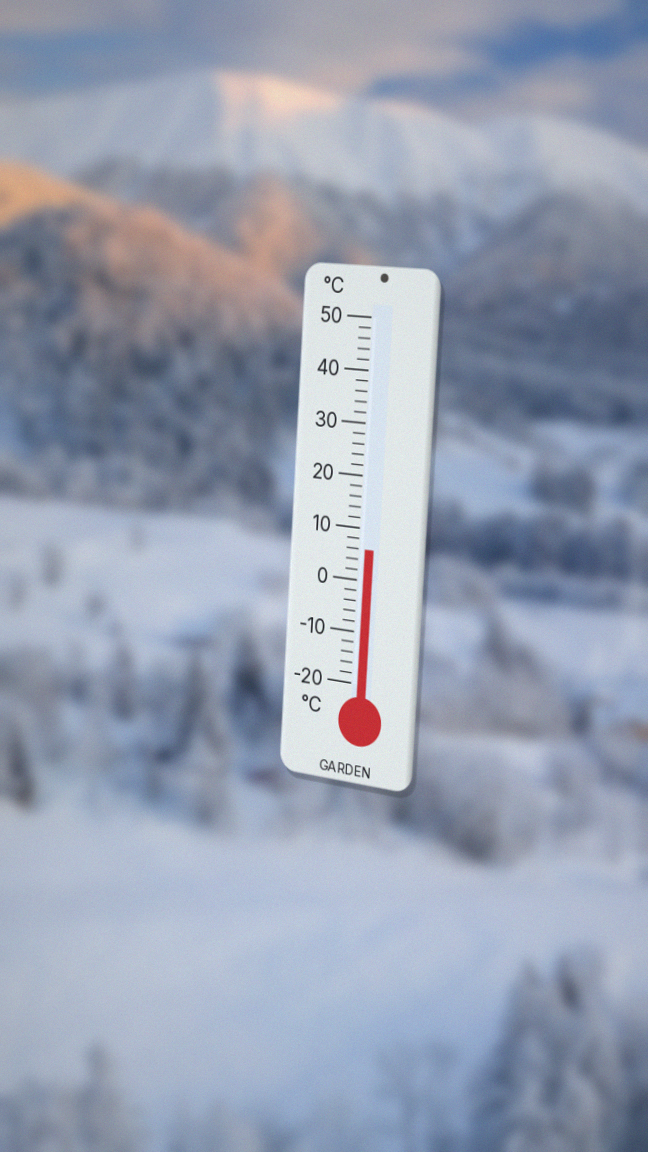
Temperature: {"value": 6, "unit": "°C"}
